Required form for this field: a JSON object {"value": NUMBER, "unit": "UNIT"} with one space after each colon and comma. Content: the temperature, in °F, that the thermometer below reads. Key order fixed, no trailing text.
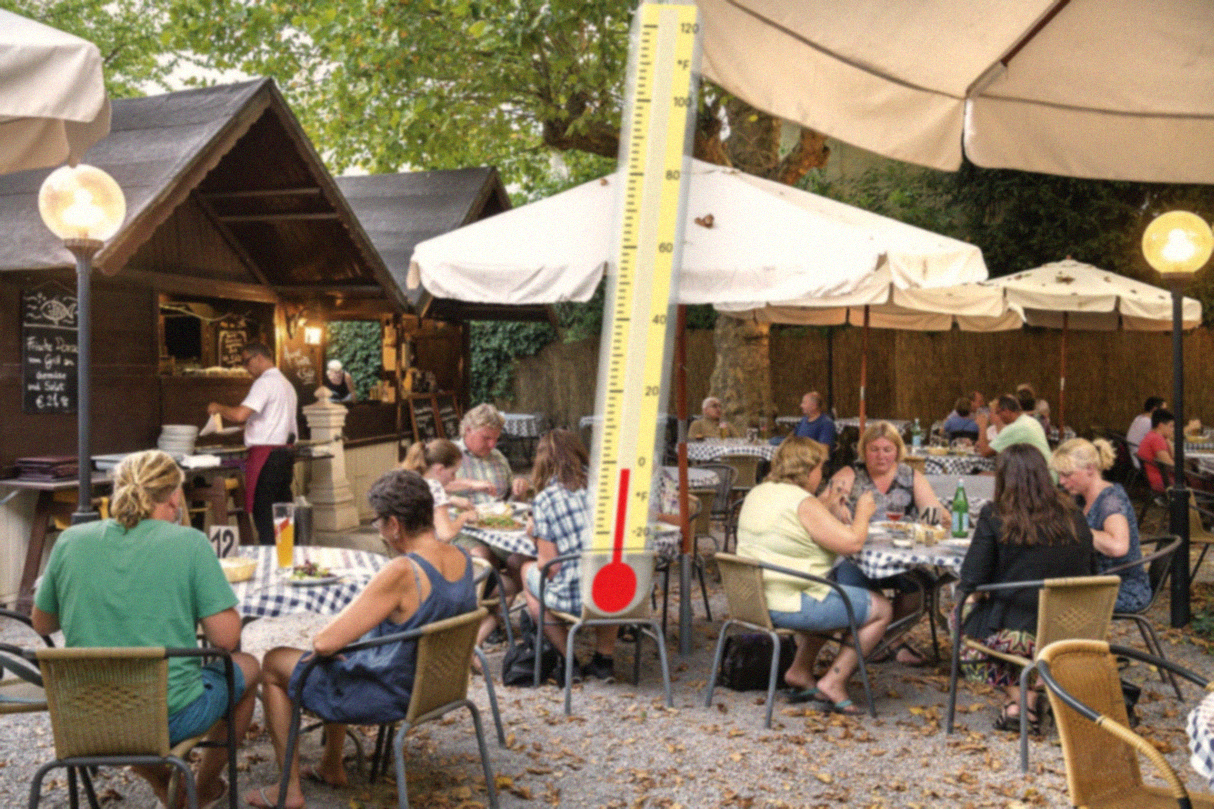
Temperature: {"value": -2, "unit": "°F"}
